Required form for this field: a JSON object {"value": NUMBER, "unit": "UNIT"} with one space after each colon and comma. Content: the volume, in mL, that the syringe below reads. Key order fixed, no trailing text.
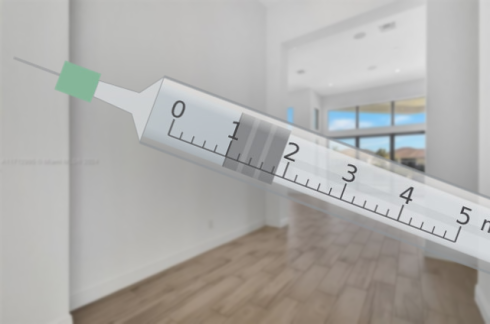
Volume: {"value": 1, "unit": "mL"}
